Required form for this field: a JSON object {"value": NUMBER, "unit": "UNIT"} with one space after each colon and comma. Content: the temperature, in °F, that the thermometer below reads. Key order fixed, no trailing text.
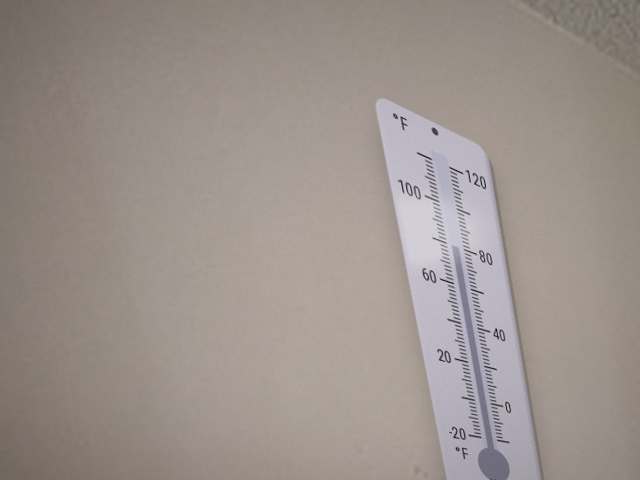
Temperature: {"value": 80, "unit": "°F"}
